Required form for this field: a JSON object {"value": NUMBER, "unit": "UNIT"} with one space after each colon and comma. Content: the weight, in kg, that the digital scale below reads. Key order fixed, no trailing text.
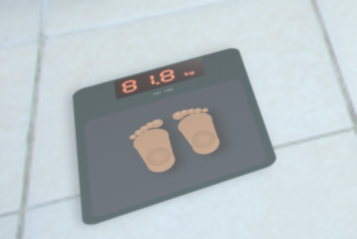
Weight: {"value": 81.8, "unit": "kg"}
